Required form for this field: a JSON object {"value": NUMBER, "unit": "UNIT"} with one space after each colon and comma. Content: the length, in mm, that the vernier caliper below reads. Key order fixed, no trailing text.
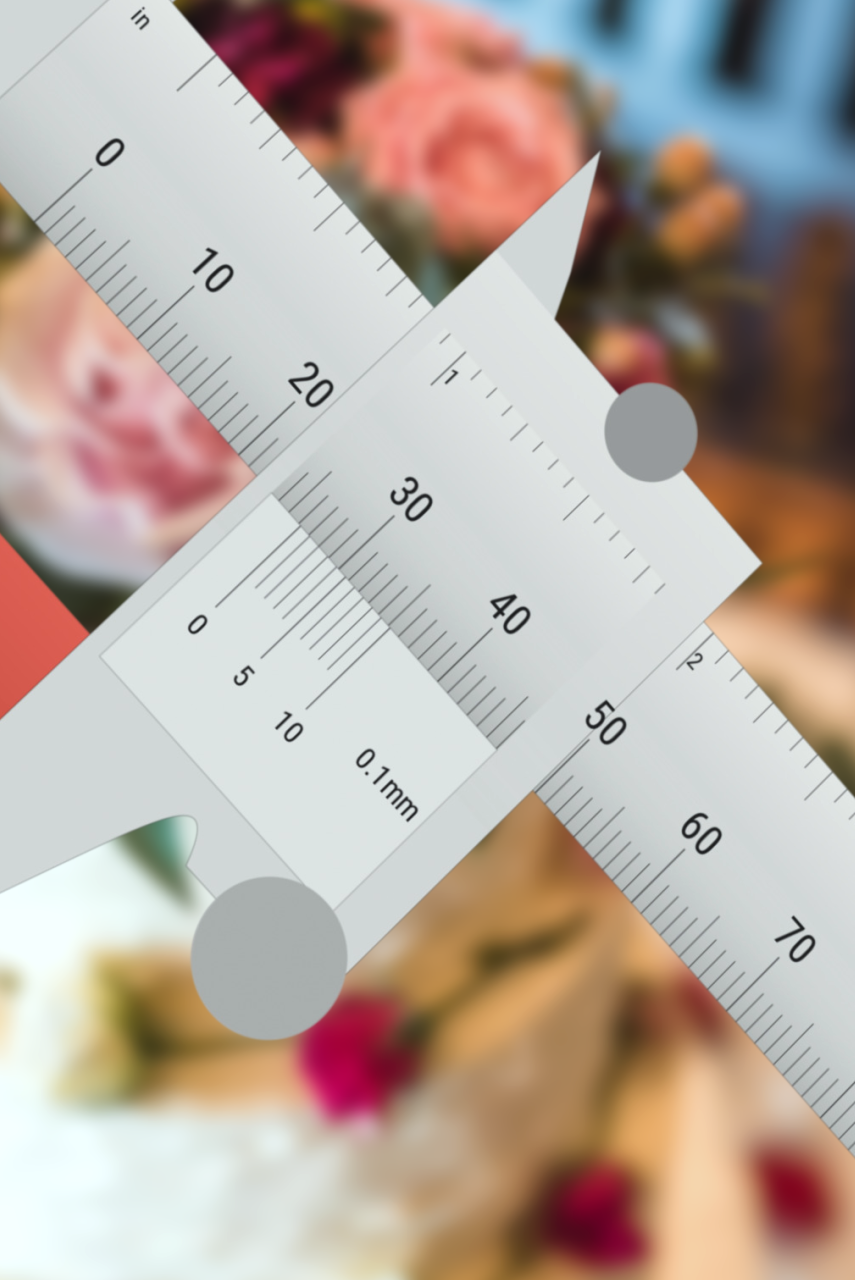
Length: {"value": 26.2, "unit": "mm"}
